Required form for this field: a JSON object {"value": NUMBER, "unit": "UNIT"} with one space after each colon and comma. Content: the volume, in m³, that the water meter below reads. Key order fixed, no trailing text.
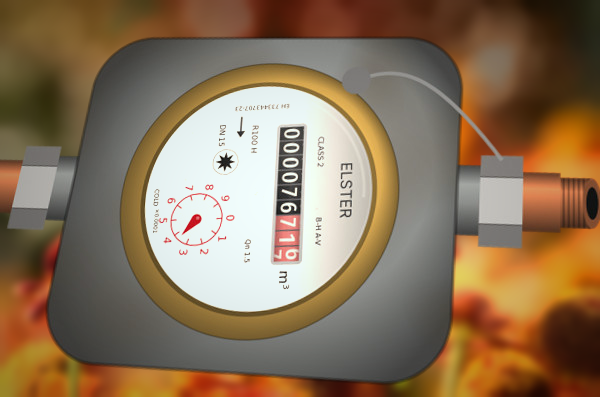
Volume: {"value": 76.7163, "unit": "m³"}
